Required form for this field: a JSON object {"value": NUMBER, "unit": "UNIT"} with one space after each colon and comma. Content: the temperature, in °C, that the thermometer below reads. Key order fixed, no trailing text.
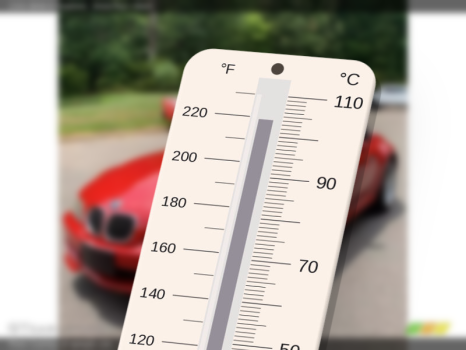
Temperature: {"value": 104, "unit": "°C"}
